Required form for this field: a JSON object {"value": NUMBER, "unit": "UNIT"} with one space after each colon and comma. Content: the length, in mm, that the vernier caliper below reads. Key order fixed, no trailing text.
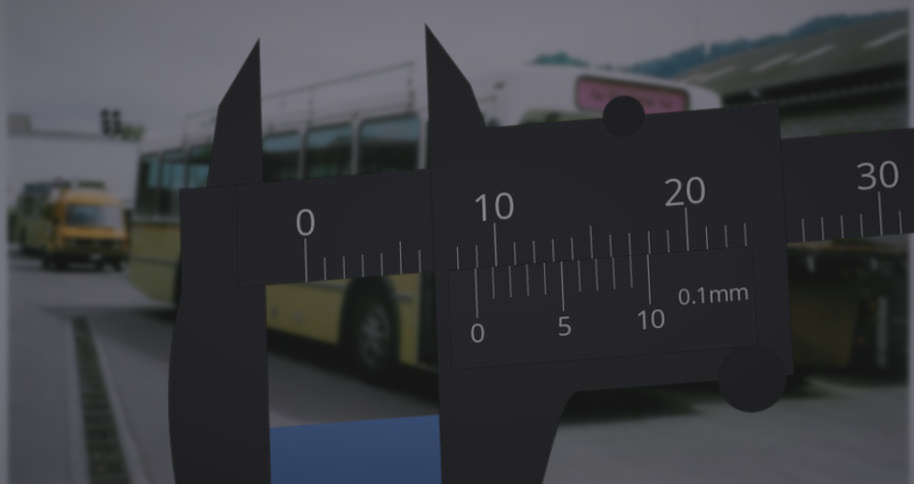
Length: {"value": 8.9, "unit": "mm"}
